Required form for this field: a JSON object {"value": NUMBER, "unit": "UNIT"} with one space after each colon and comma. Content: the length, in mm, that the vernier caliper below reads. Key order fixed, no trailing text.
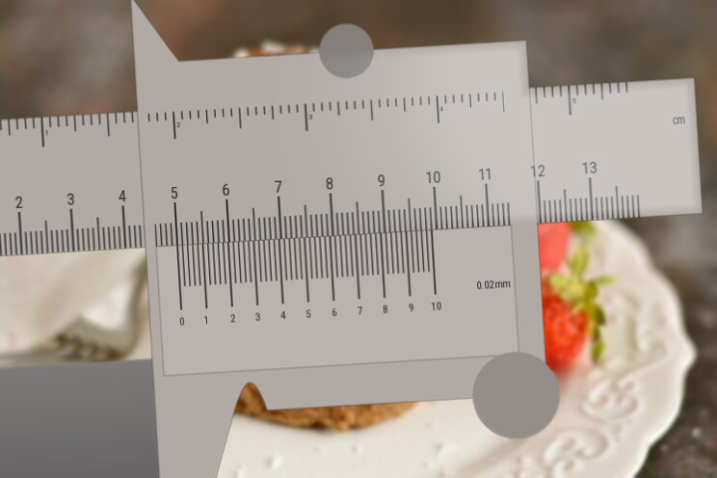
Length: {"value": 50.0, "unit": "mm"}
